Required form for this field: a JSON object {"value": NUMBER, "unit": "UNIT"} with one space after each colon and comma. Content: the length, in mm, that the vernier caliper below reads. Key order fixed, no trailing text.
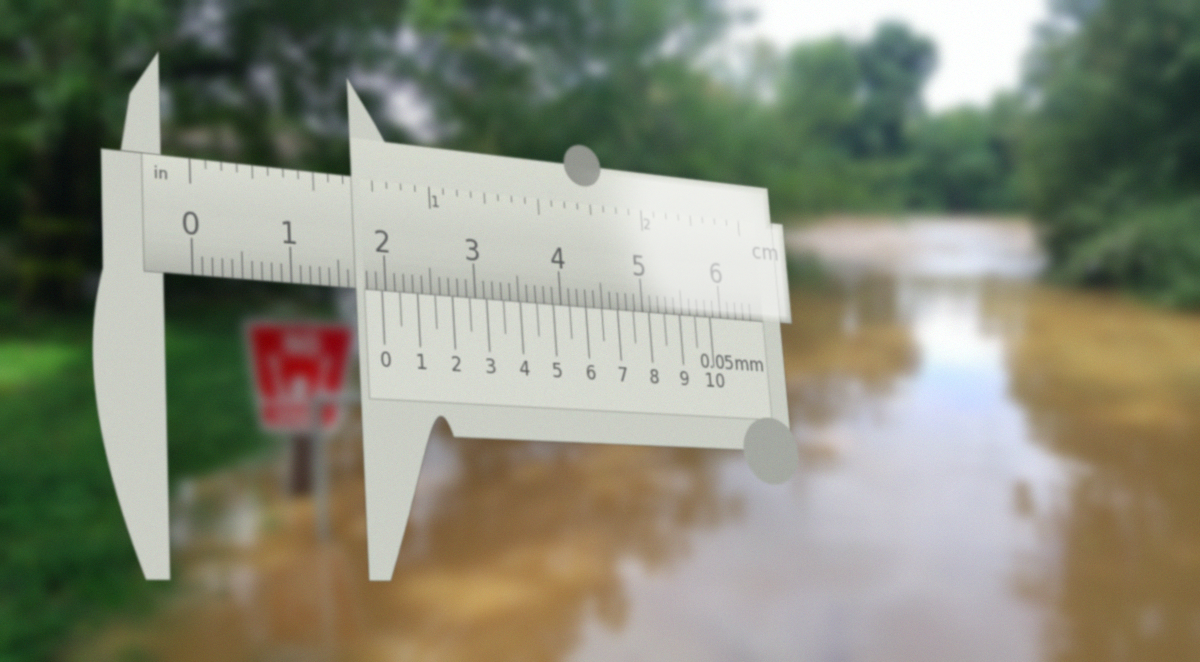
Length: {"value": 19.6, "unit": "mm"}
